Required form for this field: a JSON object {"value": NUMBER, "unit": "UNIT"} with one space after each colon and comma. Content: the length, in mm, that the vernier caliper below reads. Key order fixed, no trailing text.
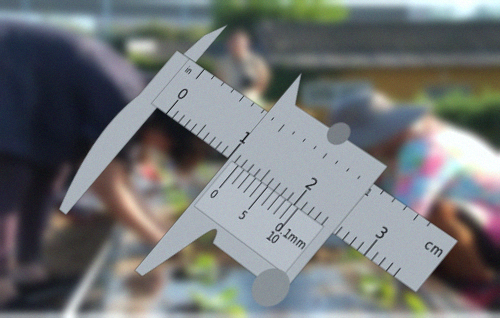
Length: {"value": 11.6, "unit": "mm"}
